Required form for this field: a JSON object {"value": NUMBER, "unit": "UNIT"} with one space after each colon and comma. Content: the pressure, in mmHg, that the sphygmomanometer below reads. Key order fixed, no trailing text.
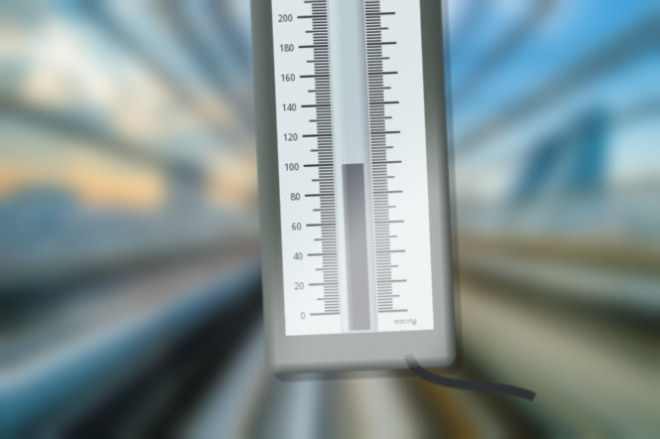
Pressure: {"value": 100, "unit": "mmHg"}
